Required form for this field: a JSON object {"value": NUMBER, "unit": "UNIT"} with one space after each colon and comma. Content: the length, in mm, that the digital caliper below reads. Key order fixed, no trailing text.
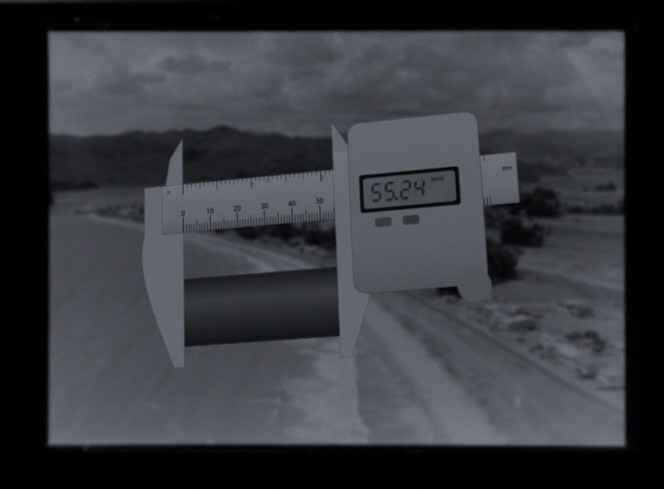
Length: {"value": 55.24, "unit": "mm"}
